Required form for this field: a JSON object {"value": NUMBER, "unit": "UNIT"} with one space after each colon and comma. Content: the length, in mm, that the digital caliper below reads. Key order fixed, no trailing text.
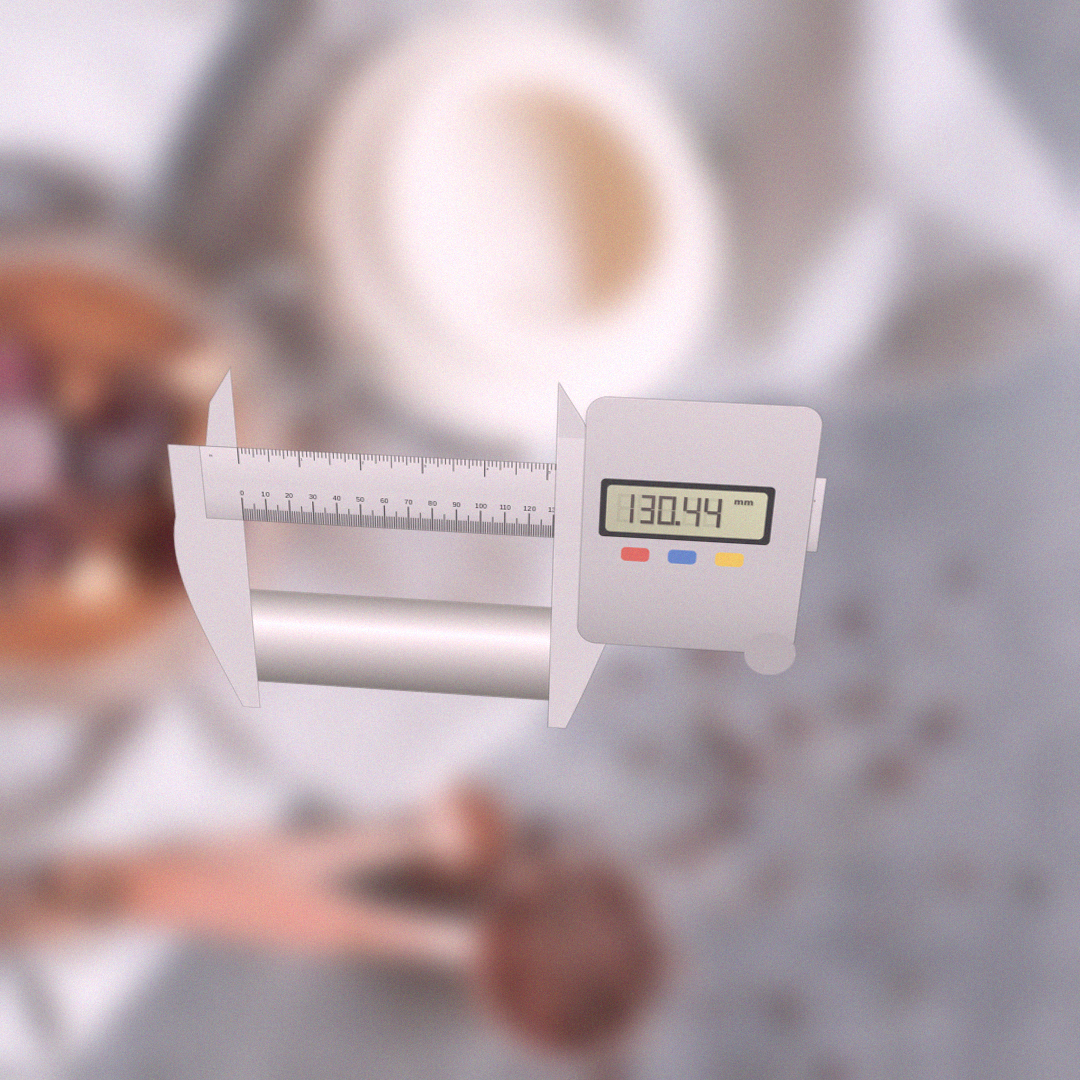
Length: {"value": 130.44, "unit": "mm"}
